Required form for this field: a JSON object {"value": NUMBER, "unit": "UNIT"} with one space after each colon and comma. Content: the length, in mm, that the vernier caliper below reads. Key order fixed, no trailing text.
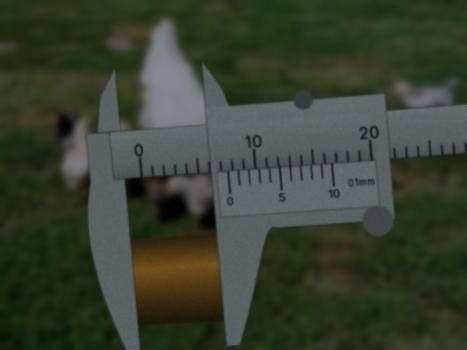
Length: {"value": 7.6, "unit": "mm"}
